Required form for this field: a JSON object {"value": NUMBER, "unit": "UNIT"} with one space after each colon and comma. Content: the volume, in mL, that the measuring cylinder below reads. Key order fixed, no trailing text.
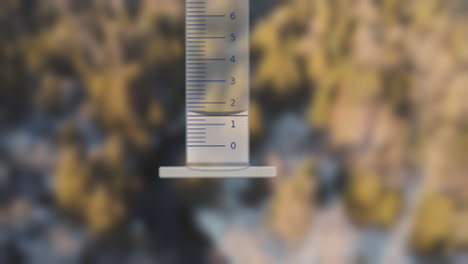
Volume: {"value": 1.4, "unit": "mL"}
